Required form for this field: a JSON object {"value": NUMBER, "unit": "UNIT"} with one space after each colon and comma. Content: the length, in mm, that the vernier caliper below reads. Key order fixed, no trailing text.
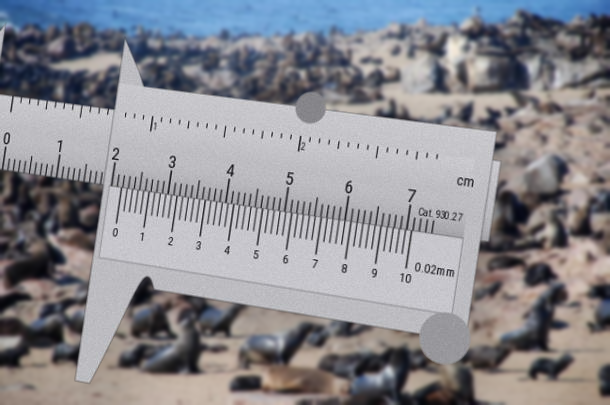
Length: {"value": 21.8, "unit": "mm"}
